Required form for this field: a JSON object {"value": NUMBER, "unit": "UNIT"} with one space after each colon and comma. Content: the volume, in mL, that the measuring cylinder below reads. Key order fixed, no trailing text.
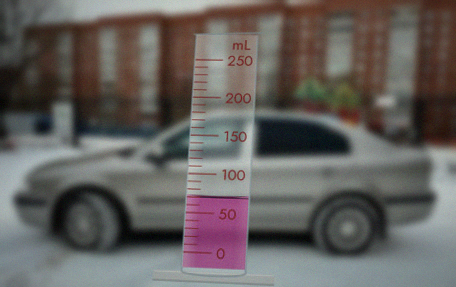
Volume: {"value": 70, "unit": "mL"}
